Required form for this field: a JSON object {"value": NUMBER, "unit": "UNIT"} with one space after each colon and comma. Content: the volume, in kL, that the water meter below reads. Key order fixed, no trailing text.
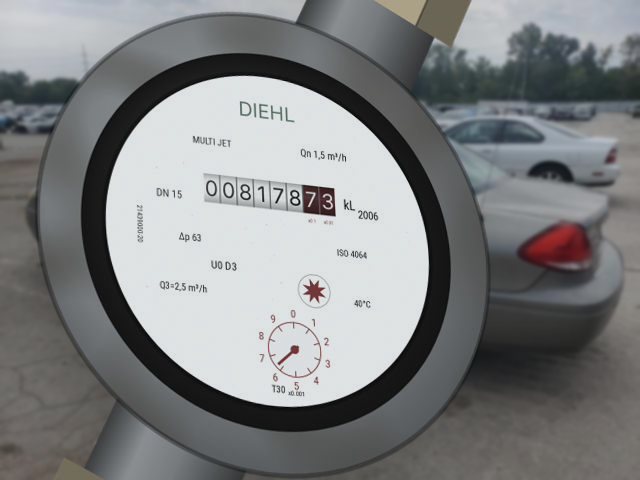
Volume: {"value": 8178.736, "unit": "kL"}
